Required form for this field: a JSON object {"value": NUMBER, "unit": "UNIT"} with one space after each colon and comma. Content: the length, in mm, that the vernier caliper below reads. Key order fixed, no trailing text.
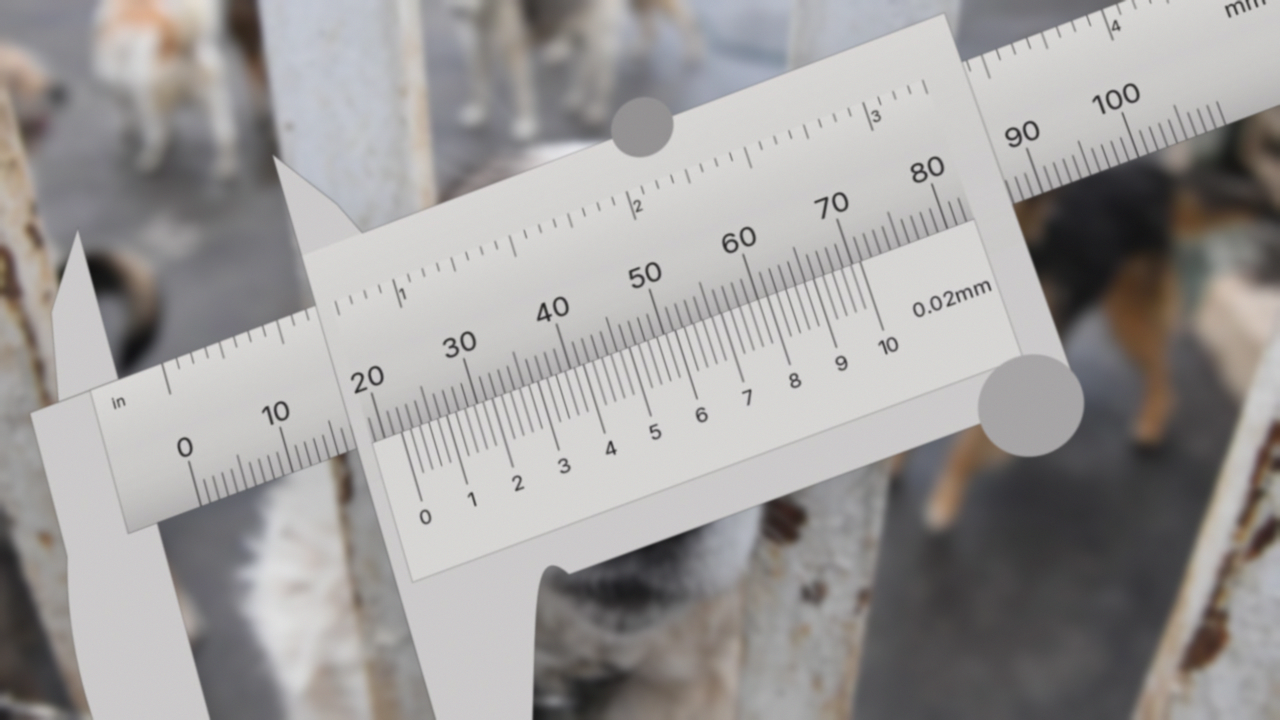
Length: {"value": 21.8, "unit": "mm"}
